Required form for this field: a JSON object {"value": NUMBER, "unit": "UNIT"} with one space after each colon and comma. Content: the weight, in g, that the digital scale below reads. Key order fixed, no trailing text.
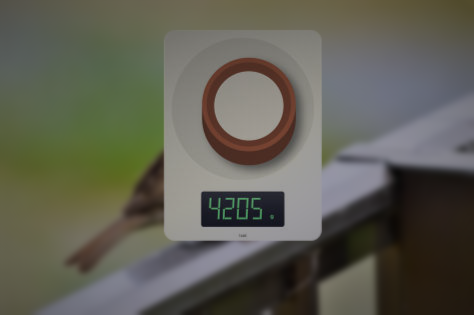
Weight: {"value": 4205, "unit": "g"}
